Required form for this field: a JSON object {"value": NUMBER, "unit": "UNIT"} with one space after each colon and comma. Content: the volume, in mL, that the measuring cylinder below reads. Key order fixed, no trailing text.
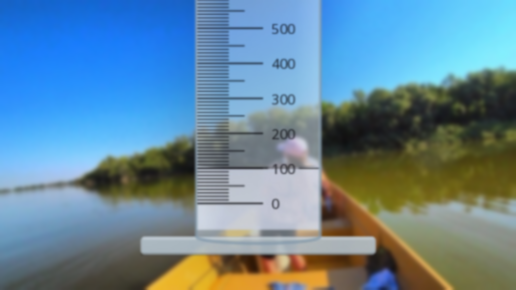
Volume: {"value": 100, "unit": "mL"}
